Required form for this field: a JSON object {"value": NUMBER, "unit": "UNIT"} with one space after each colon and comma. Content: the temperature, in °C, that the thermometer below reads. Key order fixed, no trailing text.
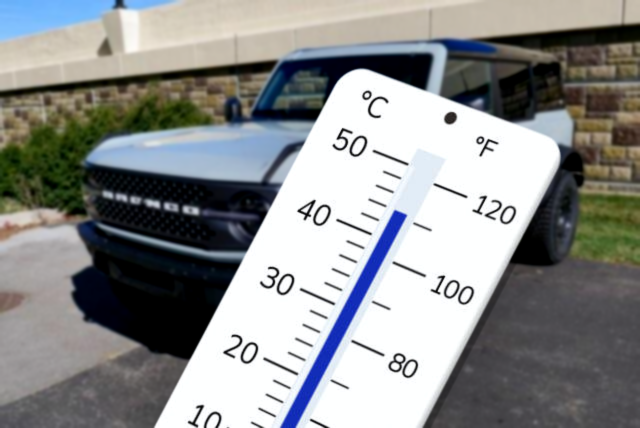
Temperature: {"value": 44, "unit": "°C"}
